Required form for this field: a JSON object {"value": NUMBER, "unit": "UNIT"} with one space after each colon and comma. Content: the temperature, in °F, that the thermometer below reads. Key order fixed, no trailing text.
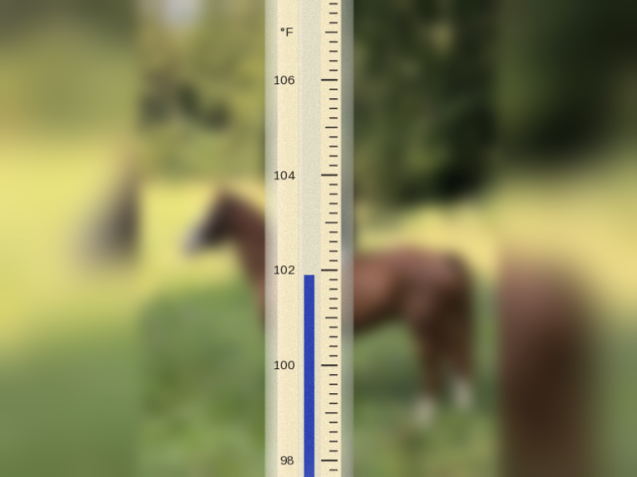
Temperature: {"value": 101.9, "unit": "°F"}
